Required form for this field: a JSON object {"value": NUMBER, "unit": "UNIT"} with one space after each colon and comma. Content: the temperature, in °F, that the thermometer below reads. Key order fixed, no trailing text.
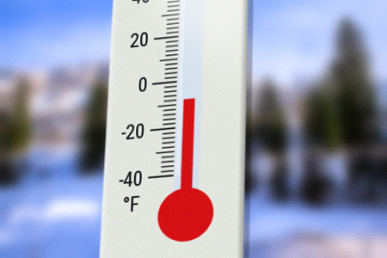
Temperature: {"value": -8, "unit": "°F"}
